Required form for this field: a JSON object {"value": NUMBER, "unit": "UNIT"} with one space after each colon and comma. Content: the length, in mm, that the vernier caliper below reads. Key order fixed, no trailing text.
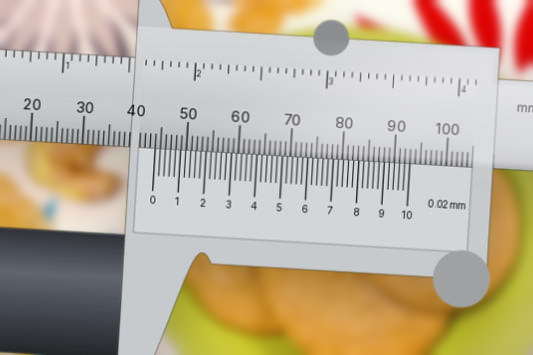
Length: {"value": 44.0, "unit": "mm"}
